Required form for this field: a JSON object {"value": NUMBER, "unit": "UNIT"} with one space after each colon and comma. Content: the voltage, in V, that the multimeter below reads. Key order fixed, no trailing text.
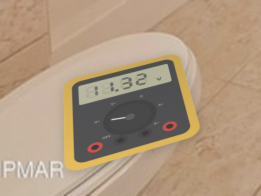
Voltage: {"value": 11.32, "unit": "V"}
